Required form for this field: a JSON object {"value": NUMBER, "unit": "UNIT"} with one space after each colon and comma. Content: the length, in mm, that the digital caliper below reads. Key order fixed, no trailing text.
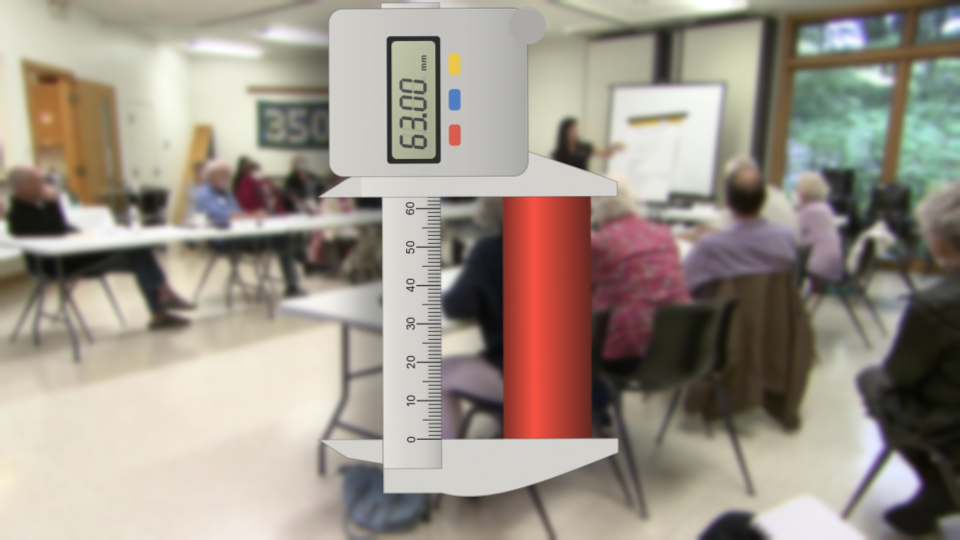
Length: {"value": 63.00, "unit": "mm"}
